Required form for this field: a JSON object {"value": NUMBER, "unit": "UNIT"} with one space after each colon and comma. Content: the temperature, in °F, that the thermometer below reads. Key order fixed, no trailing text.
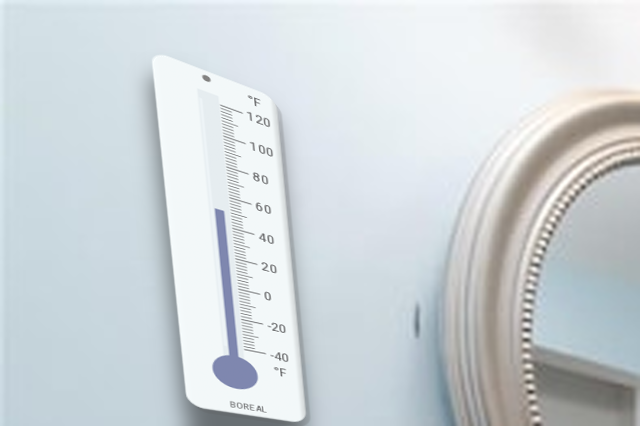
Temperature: {"value": 50, "unit": "°F"}
